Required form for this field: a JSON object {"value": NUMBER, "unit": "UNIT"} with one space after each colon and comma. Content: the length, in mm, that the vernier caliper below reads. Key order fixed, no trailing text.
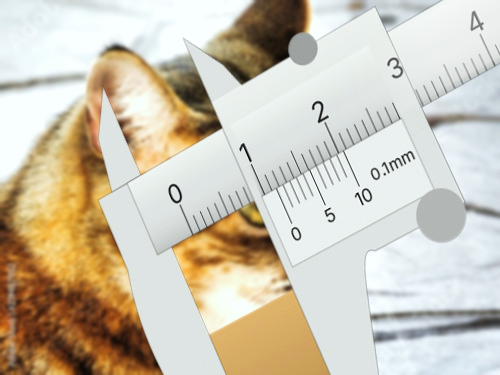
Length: {"value": 11.6, "unit": "mm"}
